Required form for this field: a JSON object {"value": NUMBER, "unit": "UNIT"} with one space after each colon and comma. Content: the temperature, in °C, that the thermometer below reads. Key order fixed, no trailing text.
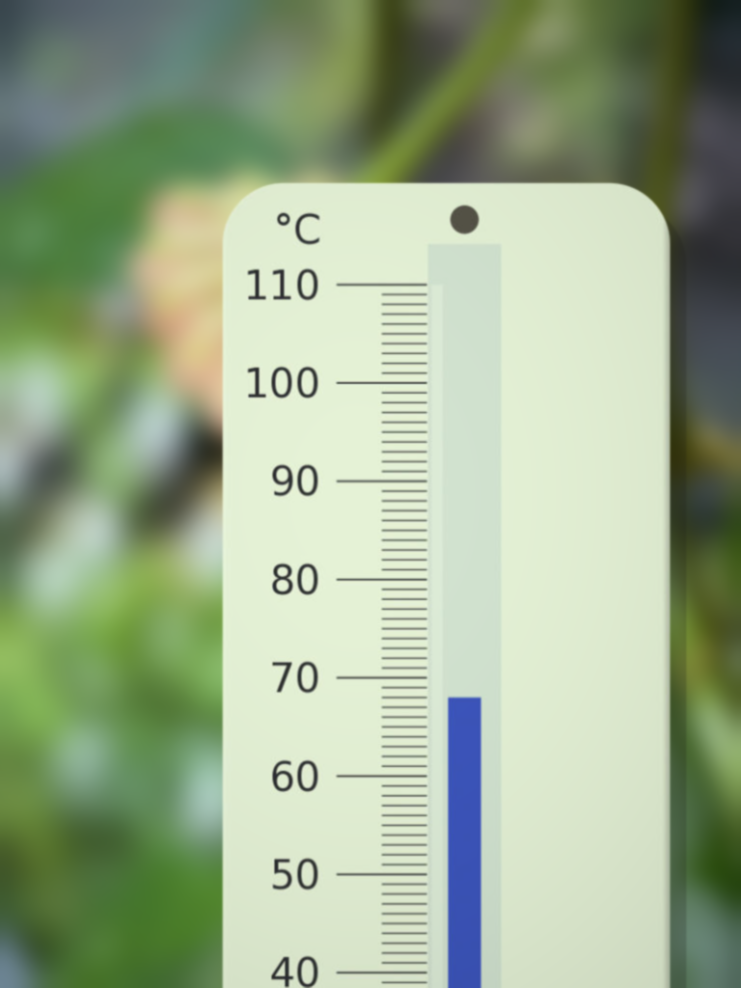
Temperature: {"value": 68, "unit": "°C"}
